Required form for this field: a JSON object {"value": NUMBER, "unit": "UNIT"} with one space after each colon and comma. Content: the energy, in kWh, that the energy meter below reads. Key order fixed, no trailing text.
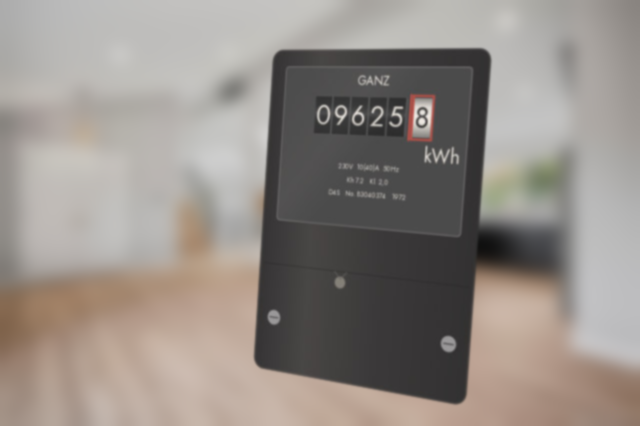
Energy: {"value": 9625.8, "unit": "kWh"}
